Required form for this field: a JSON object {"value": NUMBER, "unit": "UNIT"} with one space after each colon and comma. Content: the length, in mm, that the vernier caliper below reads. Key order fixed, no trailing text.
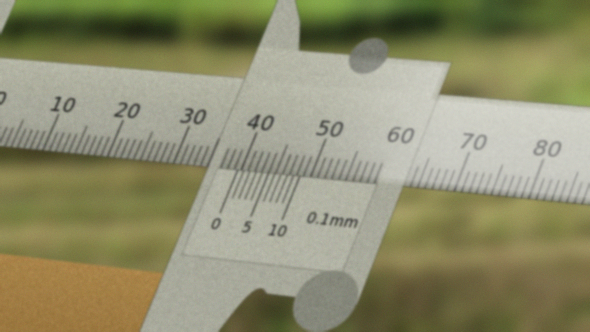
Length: {"value": 39.5, "unit": "mm"}
